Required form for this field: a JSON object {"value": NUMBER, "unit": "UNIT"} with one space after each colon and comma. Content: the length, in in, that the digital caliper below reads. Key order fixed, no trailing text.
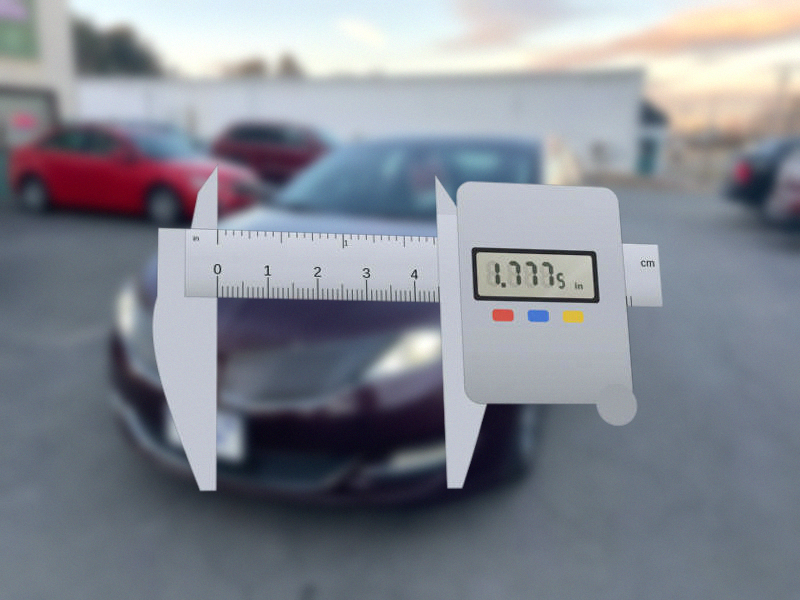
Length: {"value": 1.7775, "unit": "in"}
